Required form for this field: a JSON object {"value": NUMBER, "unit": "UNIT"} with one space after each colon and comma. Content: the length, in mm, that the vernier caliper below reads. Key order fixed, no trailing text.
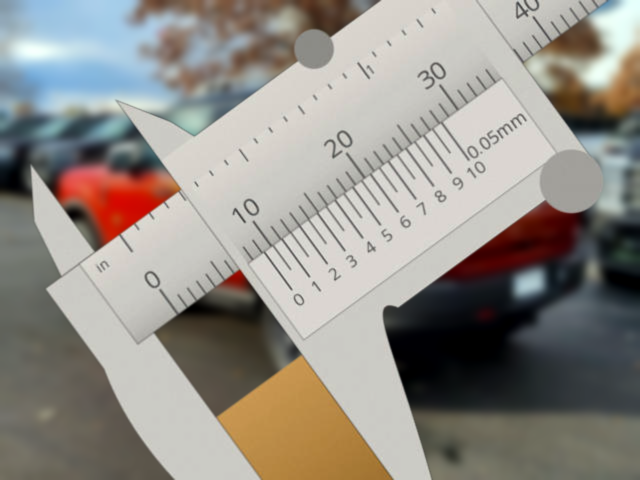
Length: {"value": 9.2, "unit": "mm"}
